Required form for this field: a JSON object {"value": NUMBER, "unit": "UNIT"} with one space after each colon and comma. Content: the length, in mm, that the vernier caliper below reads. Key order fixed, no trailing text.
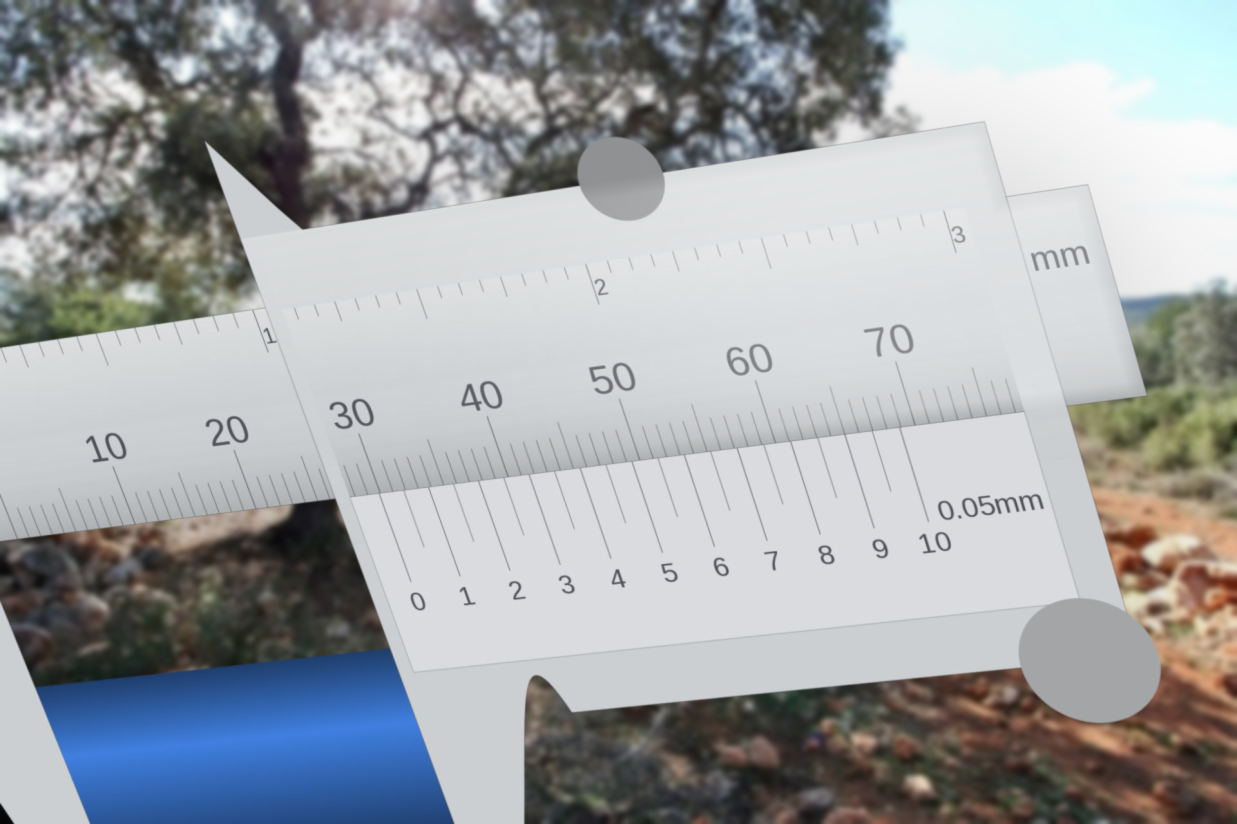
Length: {"value": 29.9, "unit": "mm"}
